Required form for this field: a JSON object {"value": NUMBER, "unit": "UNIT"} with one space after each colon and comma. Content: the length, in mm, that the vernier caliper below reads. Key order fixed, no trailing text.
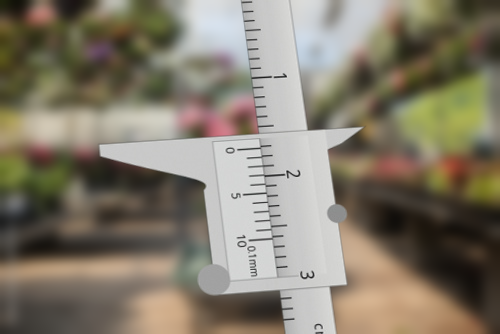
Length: {"value": 17.2, "unit": "mm"}
